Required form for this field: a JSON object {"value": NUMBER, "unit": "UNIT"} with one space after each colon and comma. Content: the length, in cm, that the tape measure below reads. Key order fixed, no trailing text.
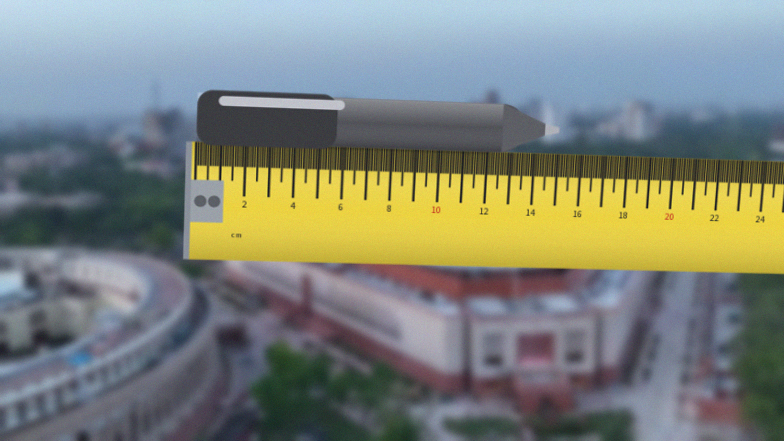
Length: {"value": 15, "unit": "cm"}
